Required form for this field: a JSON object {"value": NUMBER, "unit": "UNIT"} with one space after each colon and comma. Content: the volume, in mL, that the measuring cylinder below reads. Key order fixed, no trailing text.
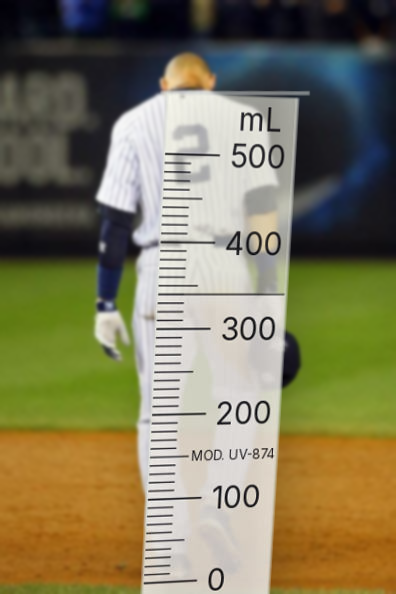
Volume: {"value": 340, "unit": "mL"}
